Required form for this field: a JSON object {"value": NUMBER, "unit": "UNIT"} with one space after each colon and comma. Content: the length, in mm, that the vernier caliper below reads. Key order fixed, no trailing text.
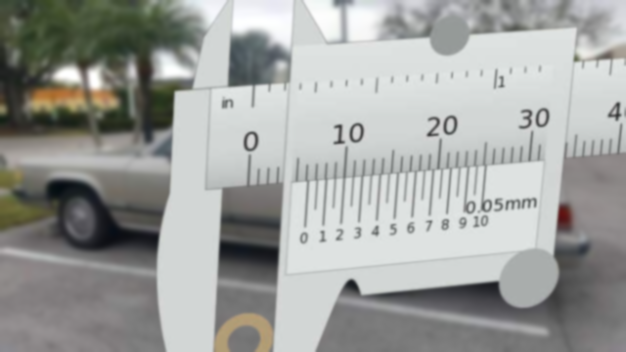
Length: {"value": 6.2, "unit": "mm"}
